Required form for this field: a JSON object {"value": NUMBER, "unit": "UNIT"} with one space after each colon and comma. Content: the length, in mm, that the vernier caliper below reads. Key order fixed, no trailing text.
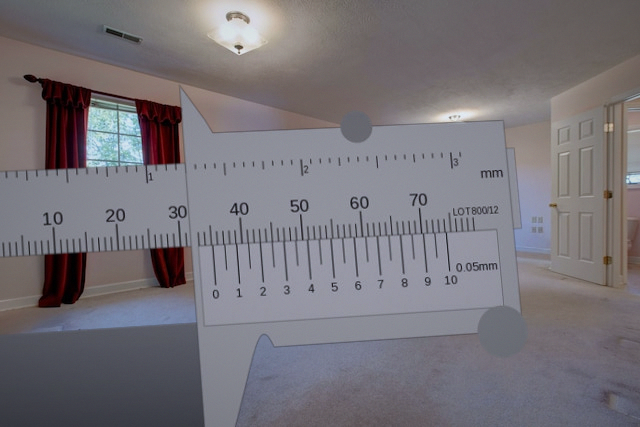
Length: {"value": 35.2, "unit": "mm"}
